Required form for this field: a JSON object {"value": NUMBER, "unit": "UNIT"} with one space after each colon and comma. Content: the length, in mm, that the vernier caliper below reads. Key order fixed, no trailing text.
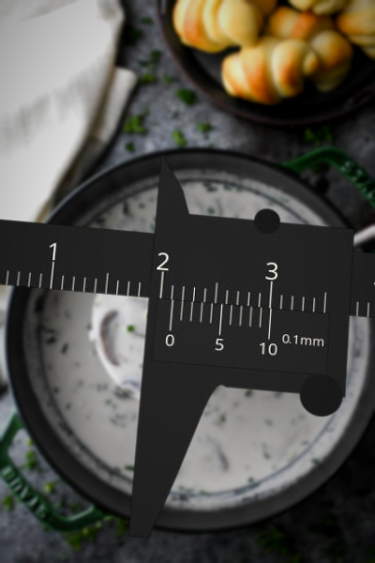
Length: {"value": 21.1, "unit": "mm"}
